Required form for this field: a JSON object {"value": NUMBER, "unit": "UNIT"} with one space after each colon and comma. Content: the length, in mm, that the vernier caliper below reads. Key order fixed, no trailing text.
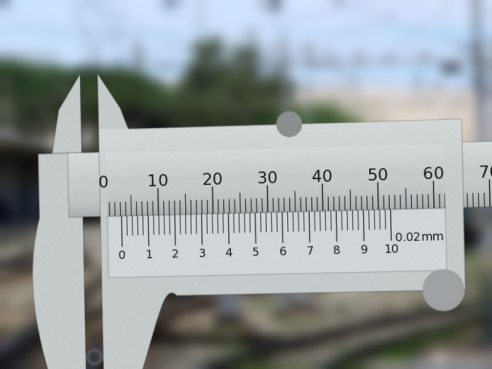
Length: {"value": 3.2, "unit": "mm"}
